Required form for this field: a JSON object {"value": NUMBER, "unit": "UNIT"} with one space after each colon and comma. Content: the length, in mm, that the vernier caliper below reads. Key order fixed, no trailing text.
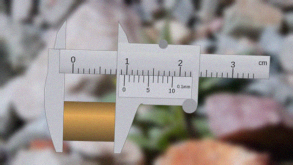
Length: {"value": 9.6, "unit": "mm"}
